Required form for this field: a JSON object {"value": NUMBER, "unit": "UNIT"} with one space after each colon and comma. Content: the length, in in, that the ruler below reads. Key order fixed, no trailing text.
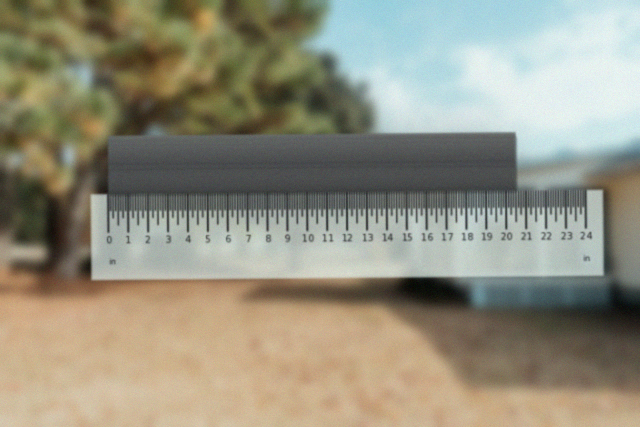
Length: {"value": 20.5, "unit": "in"}
